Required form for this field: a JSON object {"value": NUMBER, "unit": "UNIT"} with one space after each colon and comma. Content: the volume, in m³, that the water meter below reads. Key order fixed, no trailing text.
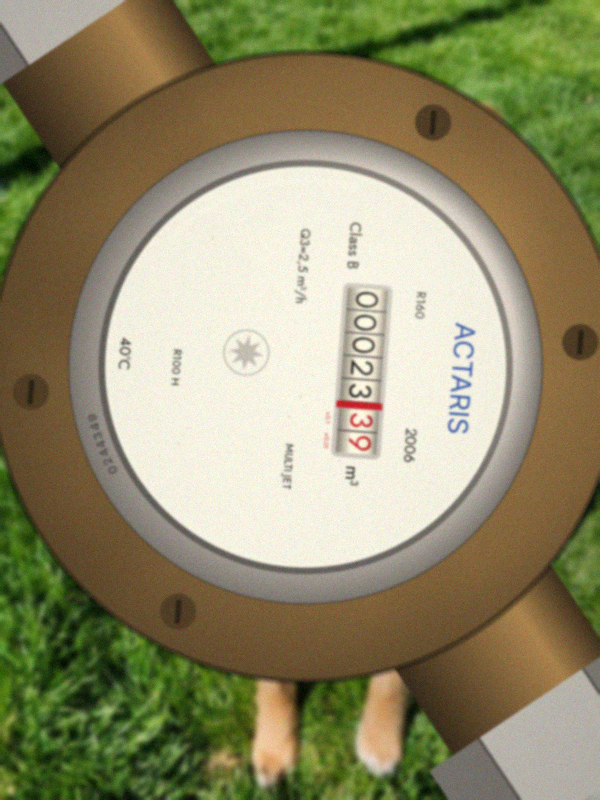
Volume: {"value": 23.39, "unit": "m³"}
